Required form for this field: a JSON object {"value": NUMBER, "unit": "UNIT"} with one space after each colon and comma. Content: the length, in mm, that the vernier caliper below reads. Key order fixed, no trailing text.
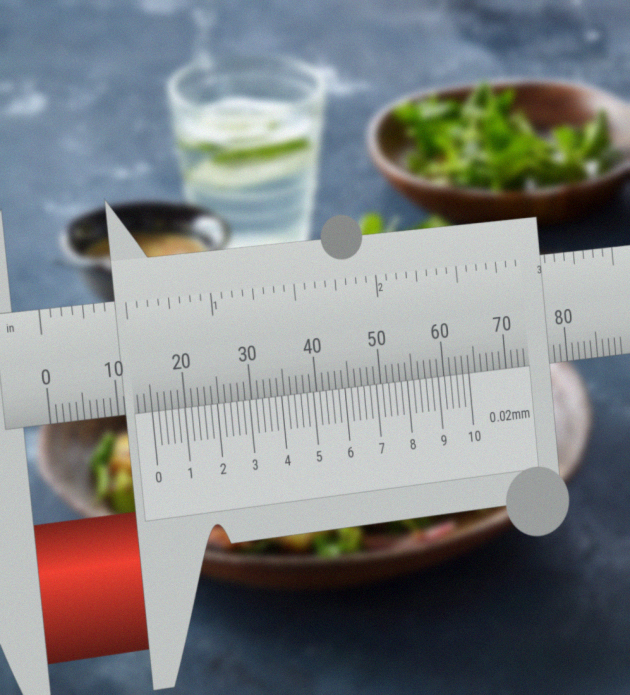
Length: {"value": 15.0, "unit": "mm"}
